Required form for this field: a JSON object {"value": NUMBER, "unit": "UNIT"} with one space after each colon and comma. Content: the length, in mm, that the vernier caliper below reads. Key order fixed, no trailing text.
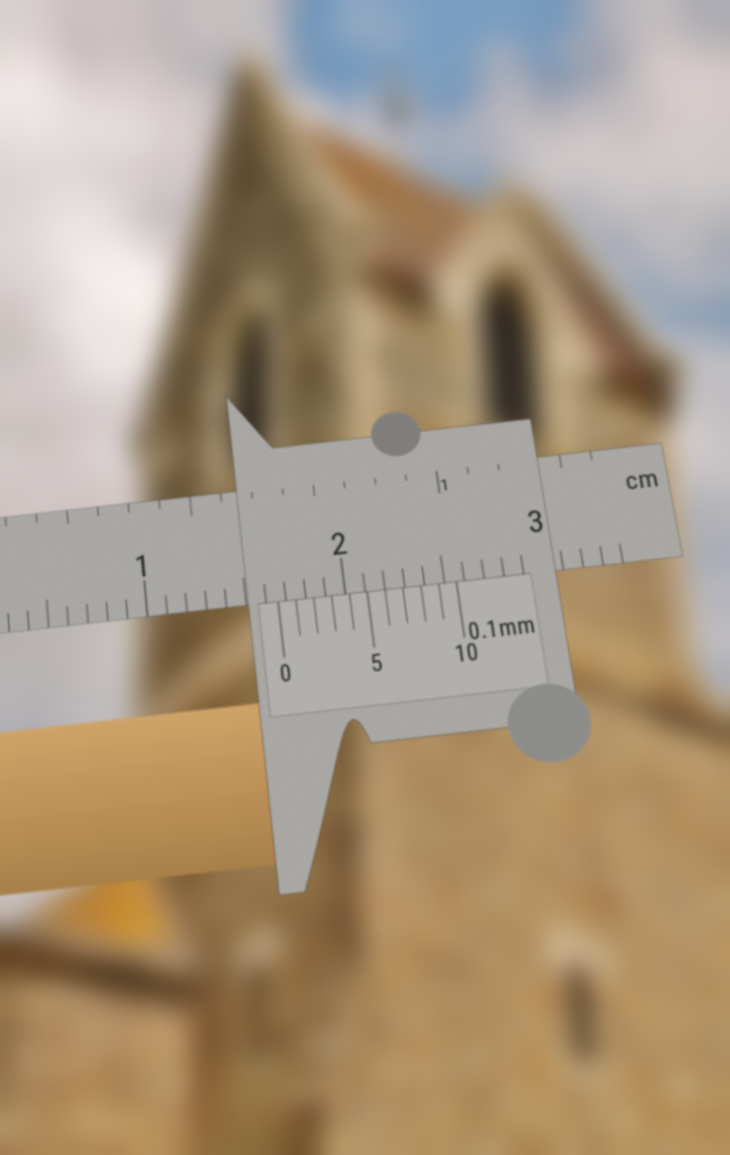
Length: {"value": 16.6, "unit": "mm"}
